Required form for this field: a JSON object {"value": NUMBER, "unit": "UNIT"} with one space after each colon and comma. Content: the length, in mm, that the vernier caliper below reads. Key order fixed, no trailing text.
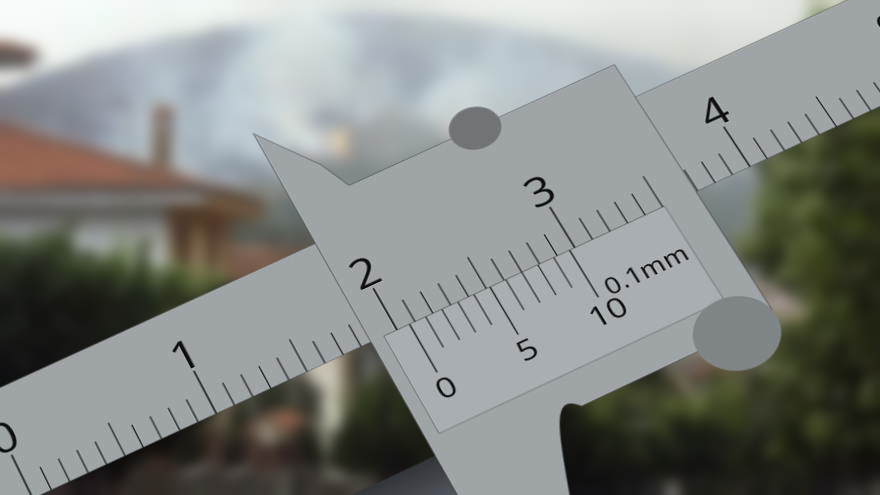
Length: {"value": 20.7, "unit": "mm"}
